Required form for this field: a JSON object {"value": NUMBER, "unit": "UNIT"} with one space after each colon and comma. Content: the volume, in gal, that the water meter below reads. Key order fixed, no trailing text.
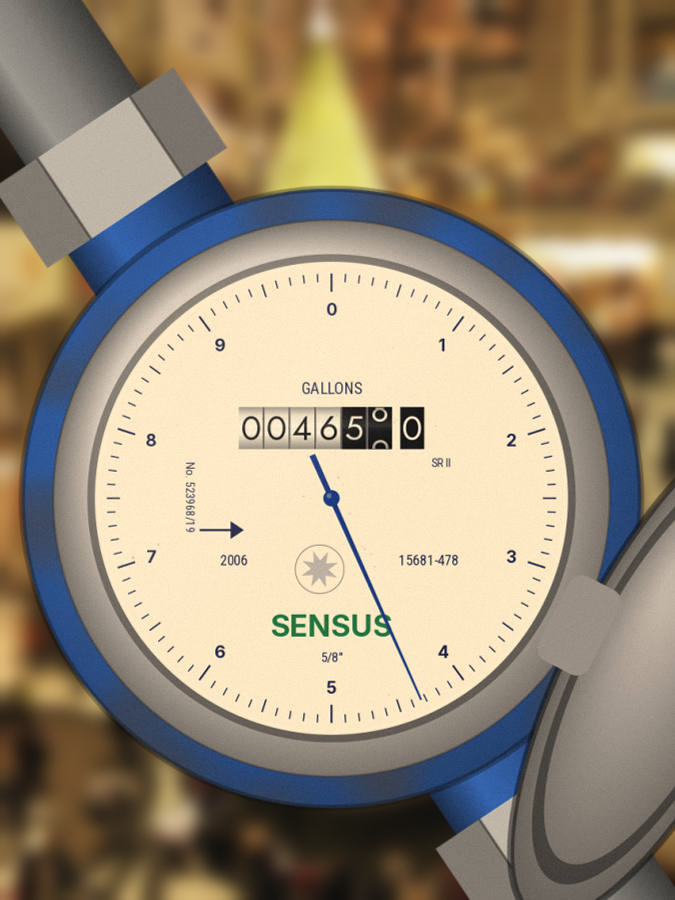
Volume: {"value": 46584.3, "unit": "gal"}
